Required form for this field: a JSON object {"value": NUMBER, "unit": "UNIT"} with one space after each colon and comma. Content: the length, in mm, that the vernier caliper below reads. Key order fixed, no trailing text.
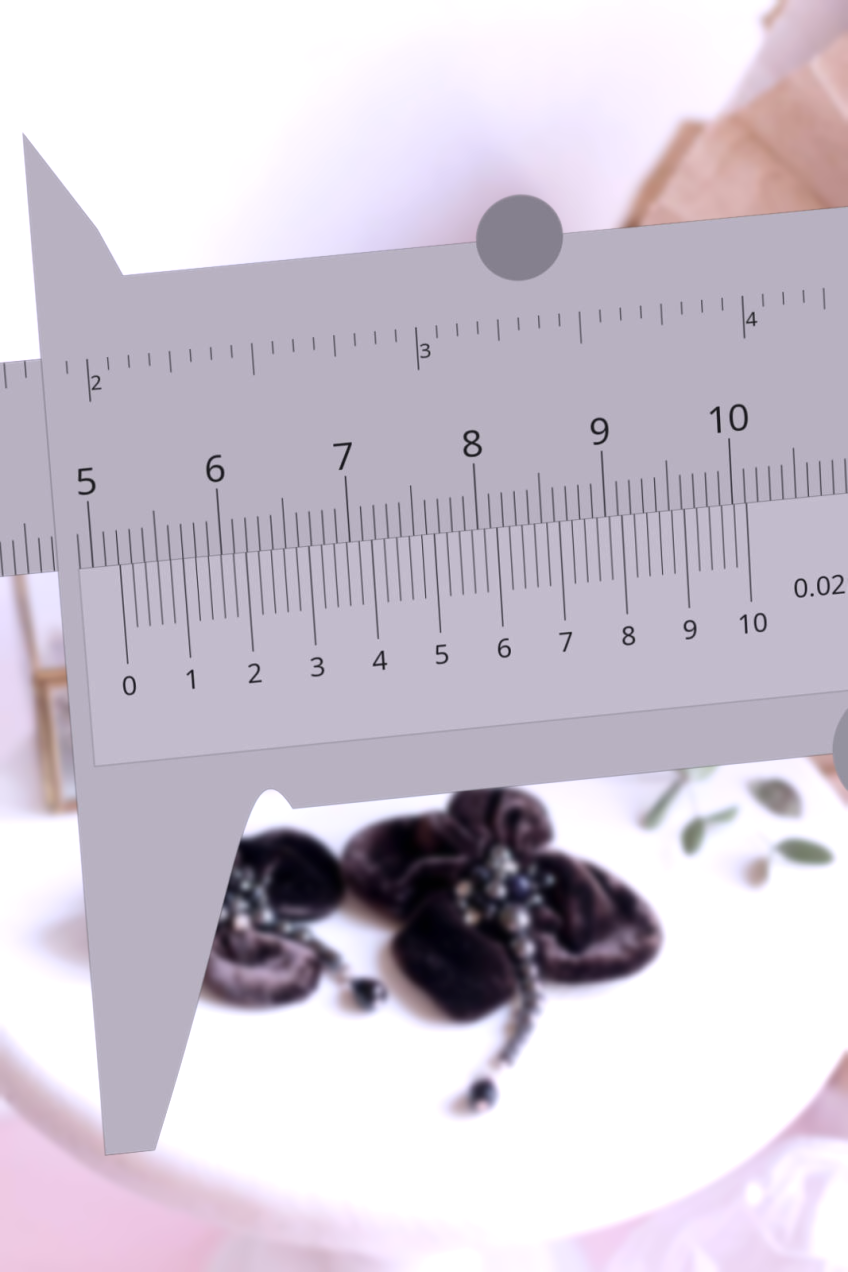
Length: {"value": 52.1, "unit": "mm"}
